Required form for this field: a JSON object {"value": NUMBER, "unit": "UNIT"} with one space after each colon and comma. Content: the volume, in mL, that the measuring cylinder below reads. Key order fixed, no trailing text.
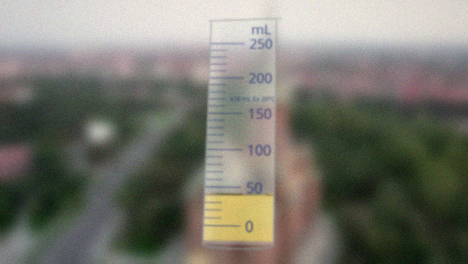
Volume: {"value": 40, "unit": "mL"}
